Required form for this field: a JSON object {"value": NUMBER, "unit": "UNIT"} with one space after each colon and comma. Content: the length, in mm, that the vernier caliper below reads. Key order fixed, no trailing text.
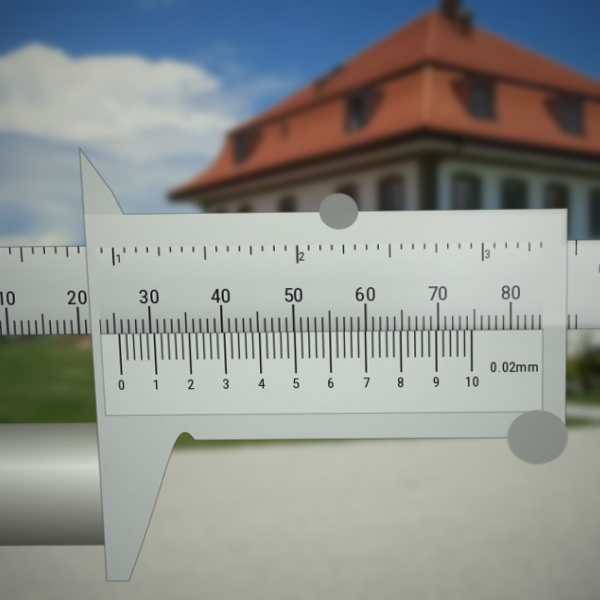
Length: {"value": 25.6, "unit": "mm"}
